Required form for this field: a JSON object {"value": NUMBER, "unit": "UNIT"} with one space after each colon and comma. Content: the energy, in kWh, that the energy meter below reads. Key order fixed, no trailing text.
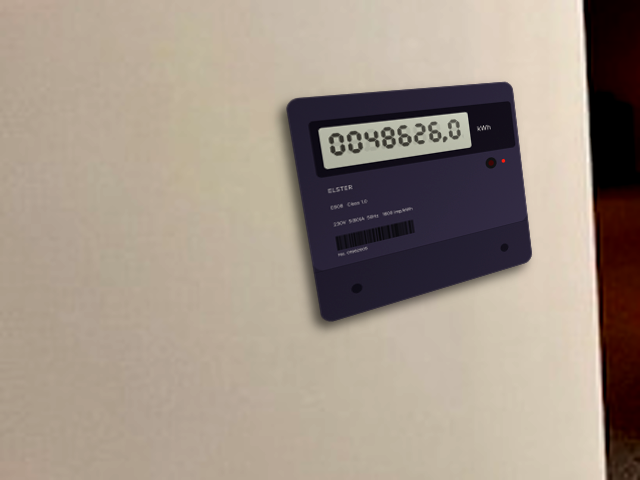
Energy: {"value": 48626.0, "unit": "kWh"}
